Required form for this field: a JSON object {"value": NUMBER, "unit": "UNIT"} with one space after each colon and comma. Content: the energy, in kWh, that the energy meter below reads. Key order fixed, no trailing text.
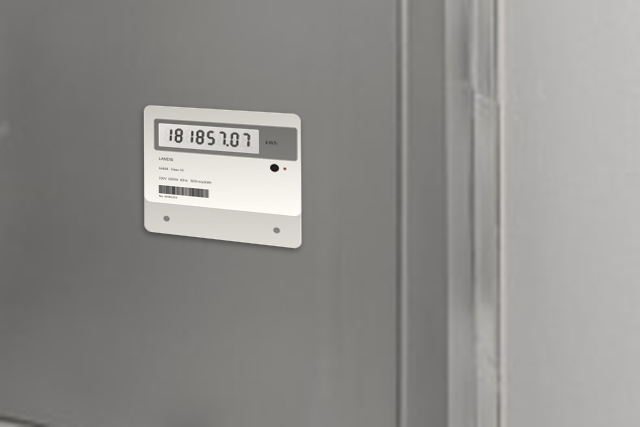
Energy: {"value": 181857.07, "unit": "kWh"}
